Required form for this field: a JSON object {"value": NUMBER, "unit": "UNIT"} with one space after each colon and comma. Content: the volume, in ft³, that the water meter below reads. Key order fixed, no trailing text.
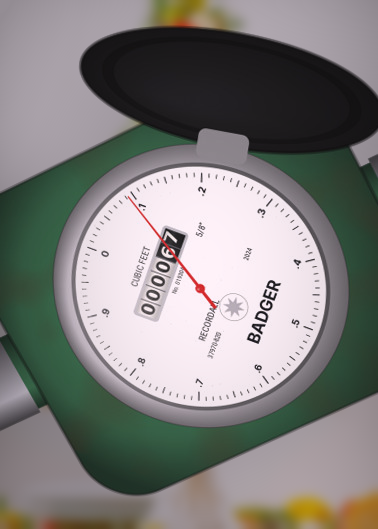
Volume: {"value": 67.09, "unit": "ft³"}
